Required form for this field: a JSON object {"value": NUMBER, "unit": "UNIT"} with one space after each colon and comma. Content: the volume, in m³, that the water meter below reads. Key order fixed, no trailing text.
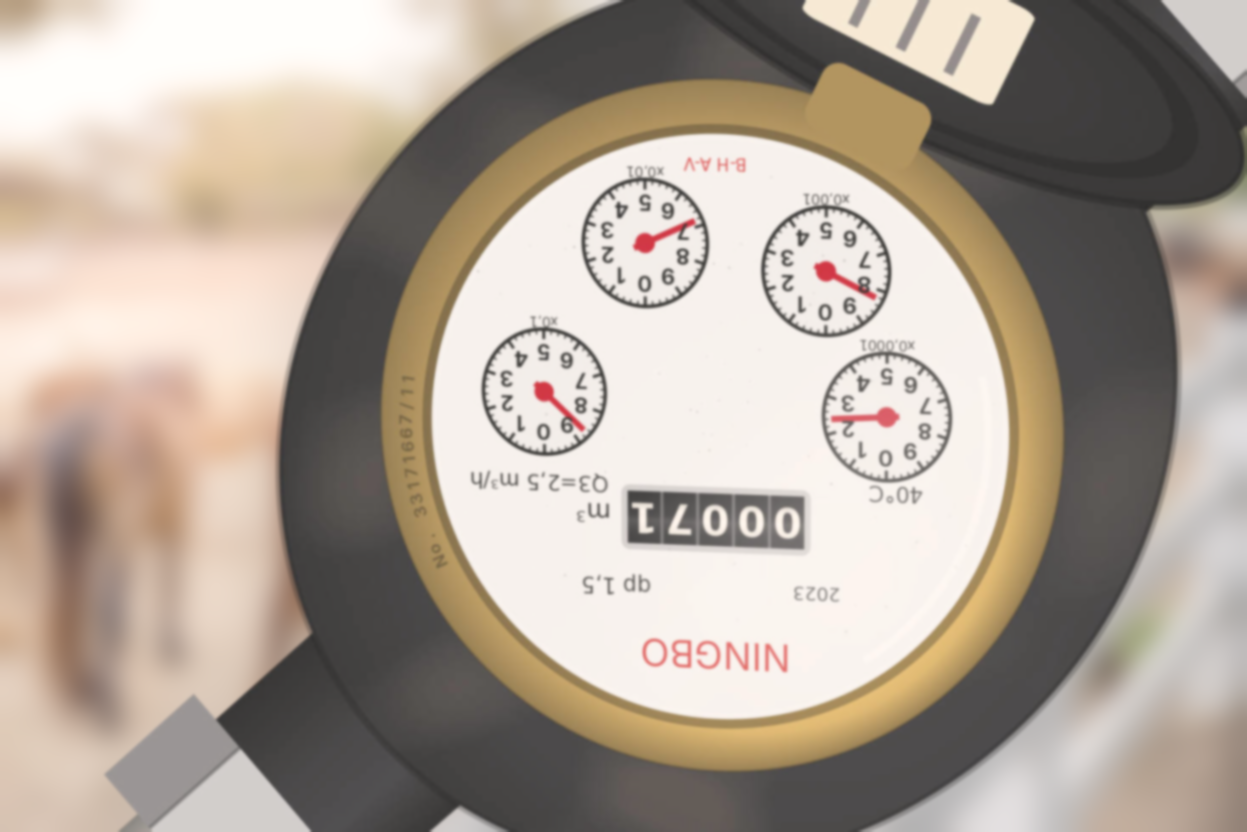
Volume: {"value": 71.8682, "unit": "m³"}
